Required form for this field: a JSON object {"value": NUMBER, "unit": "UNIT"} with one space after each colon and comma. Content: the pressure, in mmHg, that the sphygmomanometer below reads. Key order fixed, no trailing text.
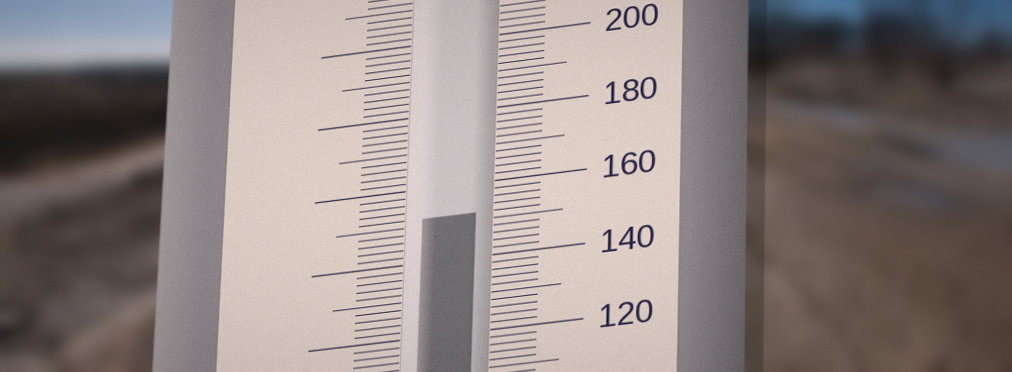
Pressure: {"value": 152, "unit": "mmHg"}
